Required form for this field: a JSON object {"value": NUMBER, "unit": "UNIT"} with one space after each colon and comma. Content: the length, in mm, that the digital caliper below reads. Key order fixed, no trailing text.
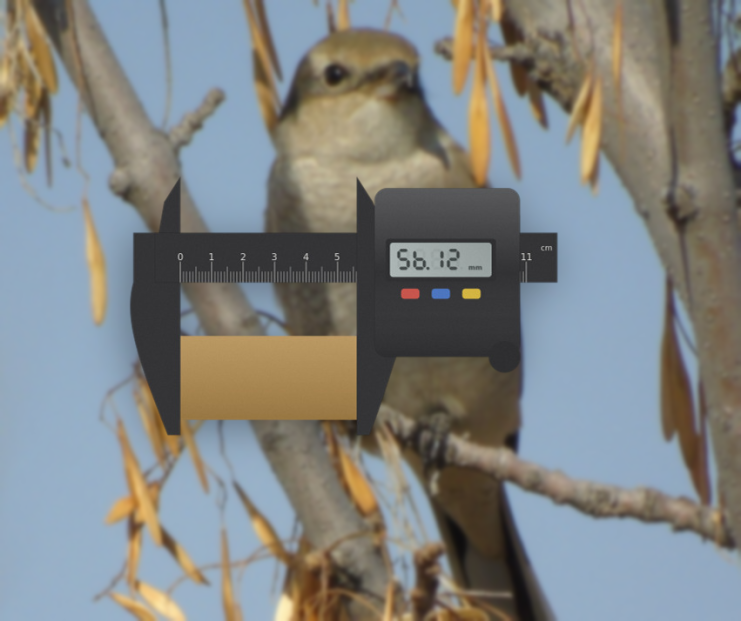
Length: {"value": 56.12, "unit": "mm"}
